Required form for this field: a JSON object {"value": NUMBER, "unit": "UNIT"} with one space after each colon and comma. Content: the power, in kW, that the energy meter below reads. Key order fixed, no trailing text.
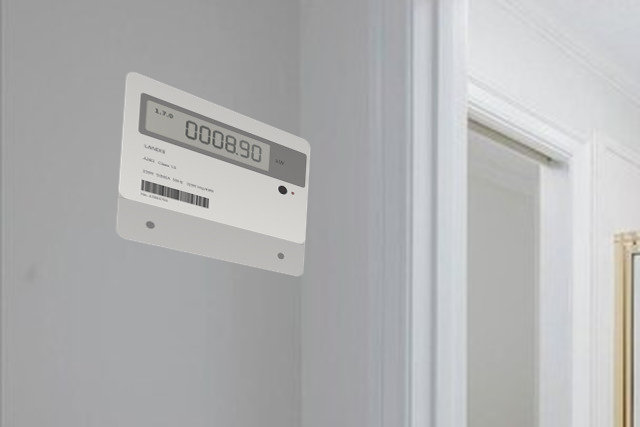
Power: {"value": 8.90, "unit": "kW"}
